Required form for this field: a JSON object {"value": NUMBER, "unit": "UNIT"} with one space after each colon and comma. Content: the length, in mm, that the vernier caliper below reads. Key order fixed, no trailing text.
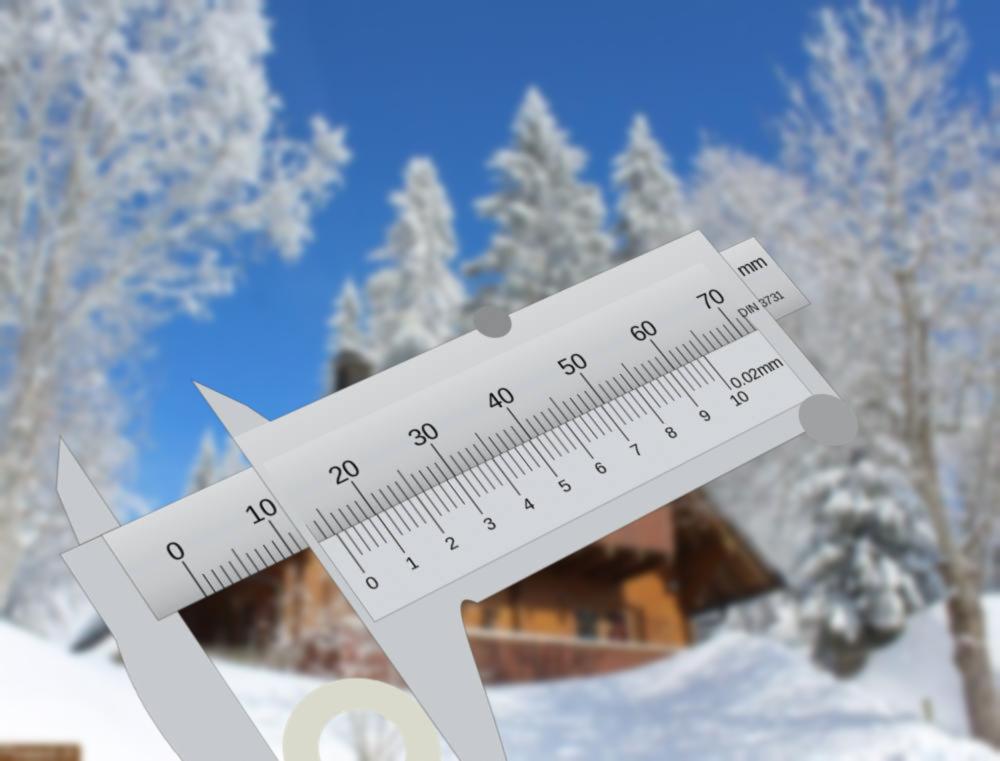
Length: {"value": 15.2, "unit": "mm"}
